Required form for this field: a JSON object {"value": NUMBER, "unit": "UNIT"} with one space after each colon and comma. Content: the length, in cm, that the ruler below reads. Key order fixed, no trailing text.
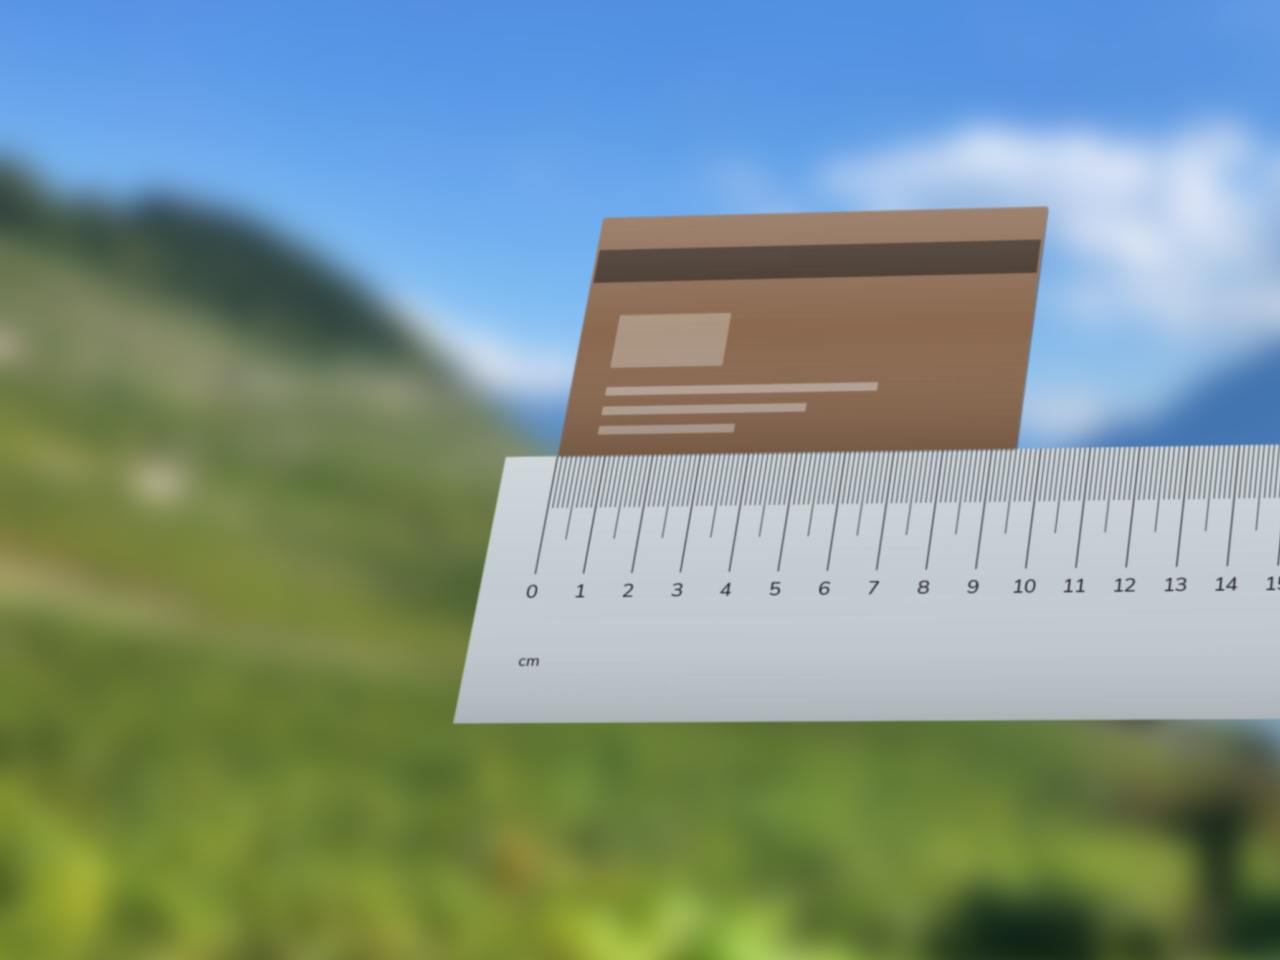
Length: {"value": 9.5, "unit": "cm"}
